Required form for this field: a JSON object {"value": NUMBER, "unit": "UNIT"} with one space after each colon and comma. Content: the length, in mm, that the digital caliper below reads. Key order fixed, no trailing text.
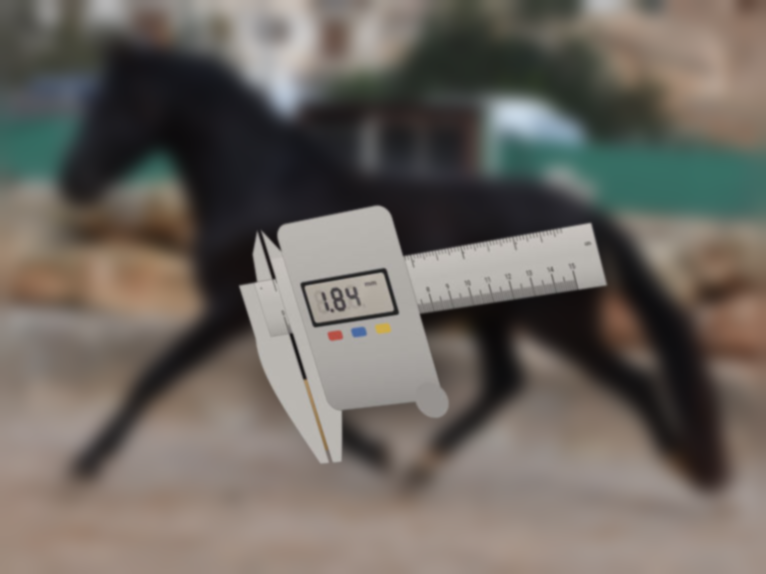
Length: {"value": 1.84, "unit": "mm"}
